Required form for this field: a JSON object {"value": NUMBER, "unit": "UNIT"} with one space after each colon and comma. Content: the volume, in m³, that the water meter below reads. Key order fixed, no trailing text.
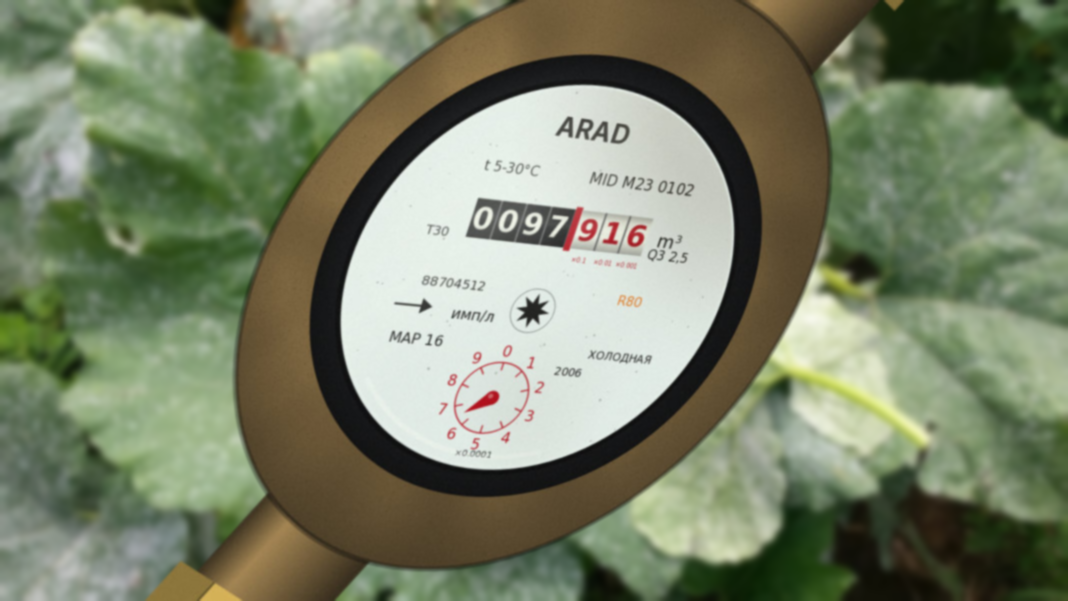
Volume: {"value": 97.9166, "unit": "m³"}
